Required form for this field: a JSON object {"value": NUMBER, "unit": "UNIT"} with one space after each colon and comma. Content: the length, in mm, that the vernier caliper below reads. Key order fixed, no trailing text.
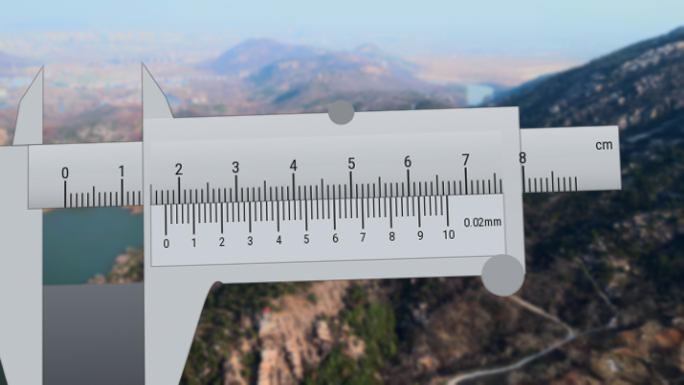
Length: {"value": 17.6, "unit": "mm"}
